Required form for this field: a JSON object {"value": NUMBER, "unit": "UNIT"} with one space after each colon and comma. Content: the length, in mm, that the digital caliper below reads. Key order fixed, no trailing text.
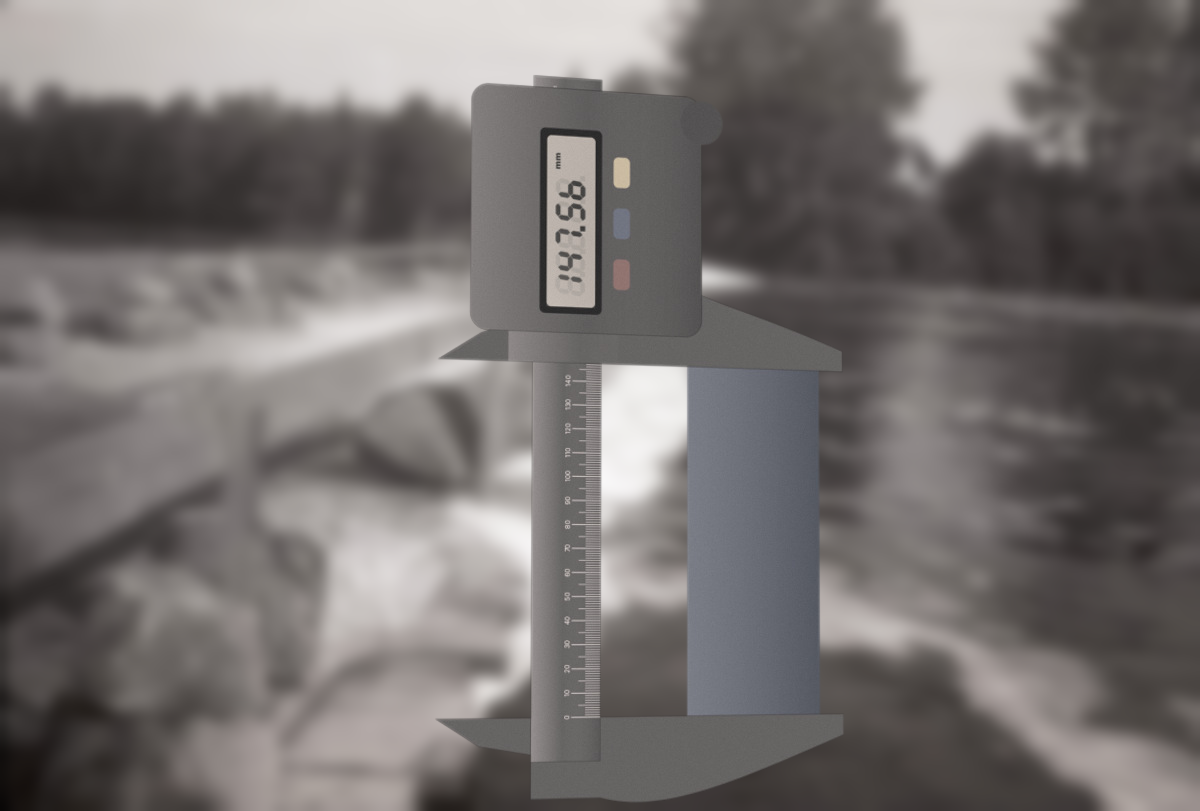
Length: {"value": 147.56, "unit": "mm"}
